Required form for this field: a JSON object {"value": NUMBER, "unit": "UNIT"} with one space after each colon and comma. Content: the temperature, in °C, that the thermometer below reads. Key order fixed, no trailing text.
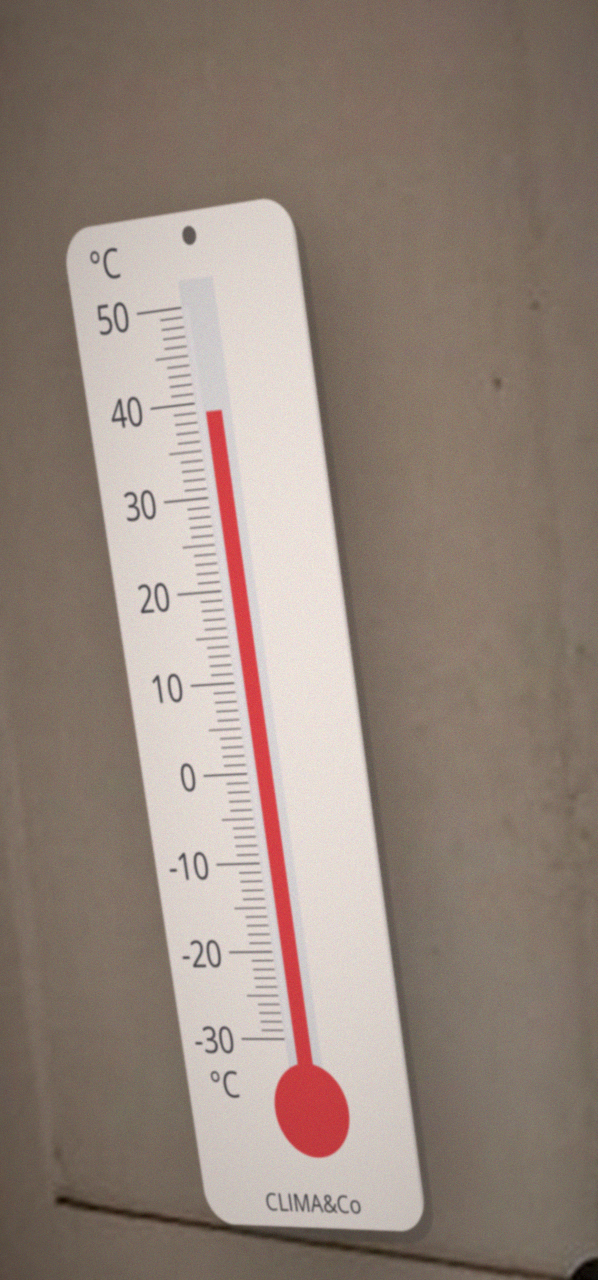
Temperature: {"value": 39, "unit": "°C"}
